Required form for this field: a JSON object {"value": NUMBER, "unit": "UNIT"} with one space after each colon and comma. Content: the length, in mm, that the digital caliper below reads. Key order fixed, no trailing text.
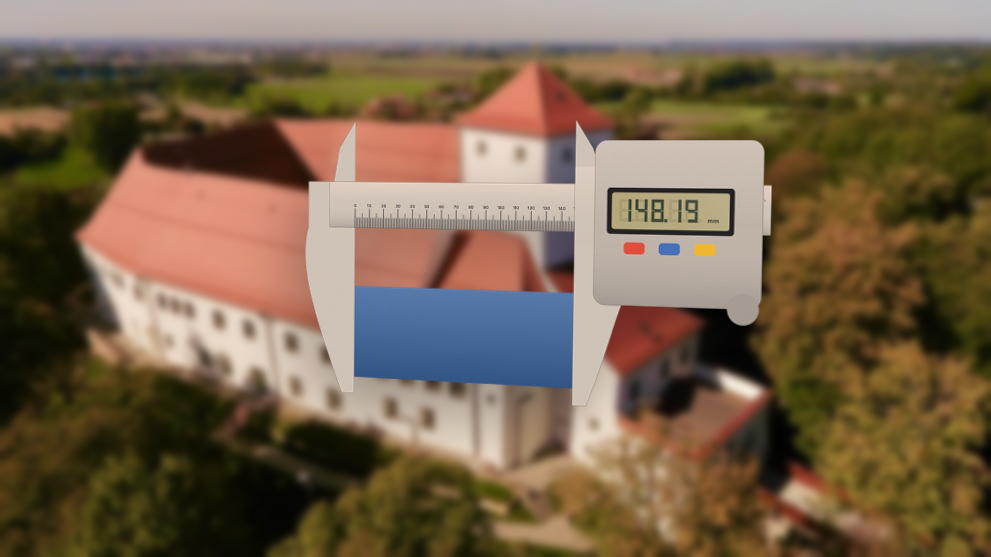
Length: {"value": 148.19, "unit": "mm"}
